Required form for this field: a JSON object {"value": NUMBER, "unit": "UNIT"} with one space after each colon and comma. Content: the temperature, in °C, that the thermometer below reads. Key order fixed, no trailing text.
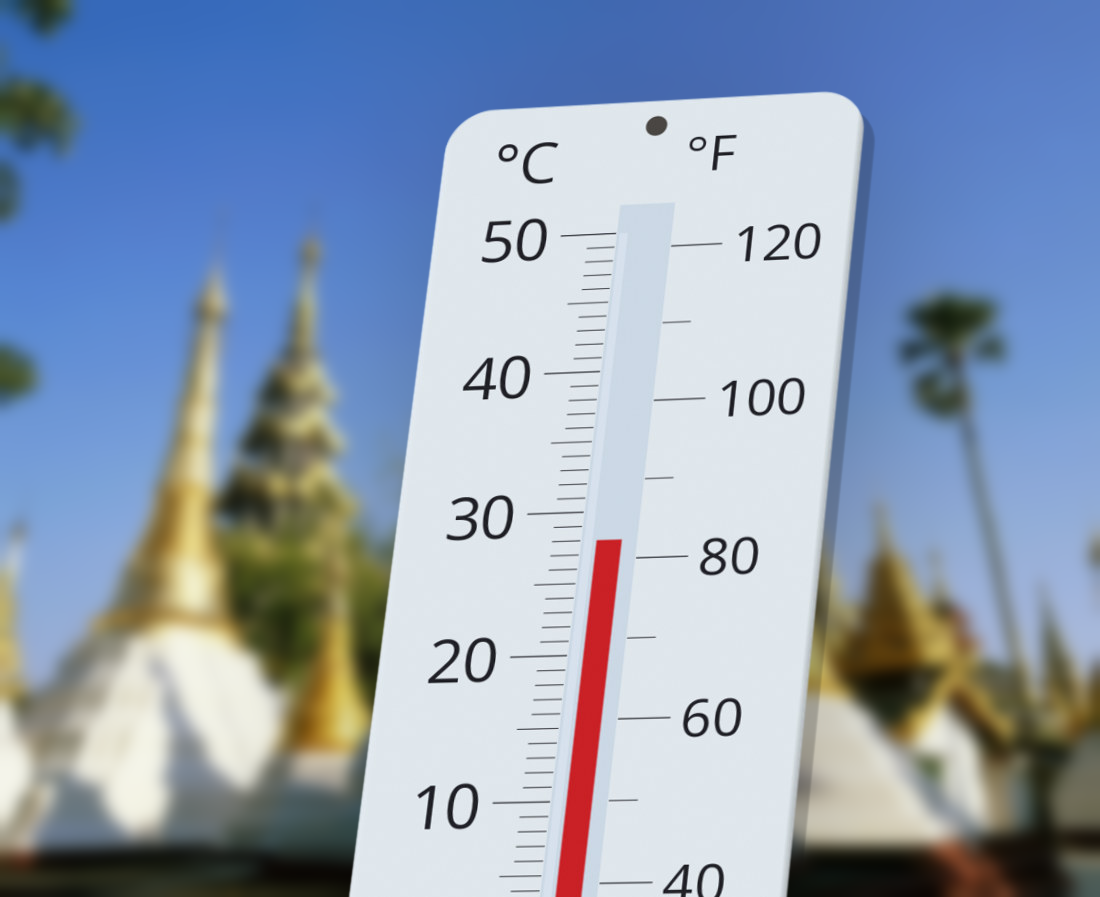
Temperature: {"value": 28, "unit": "°C"}
